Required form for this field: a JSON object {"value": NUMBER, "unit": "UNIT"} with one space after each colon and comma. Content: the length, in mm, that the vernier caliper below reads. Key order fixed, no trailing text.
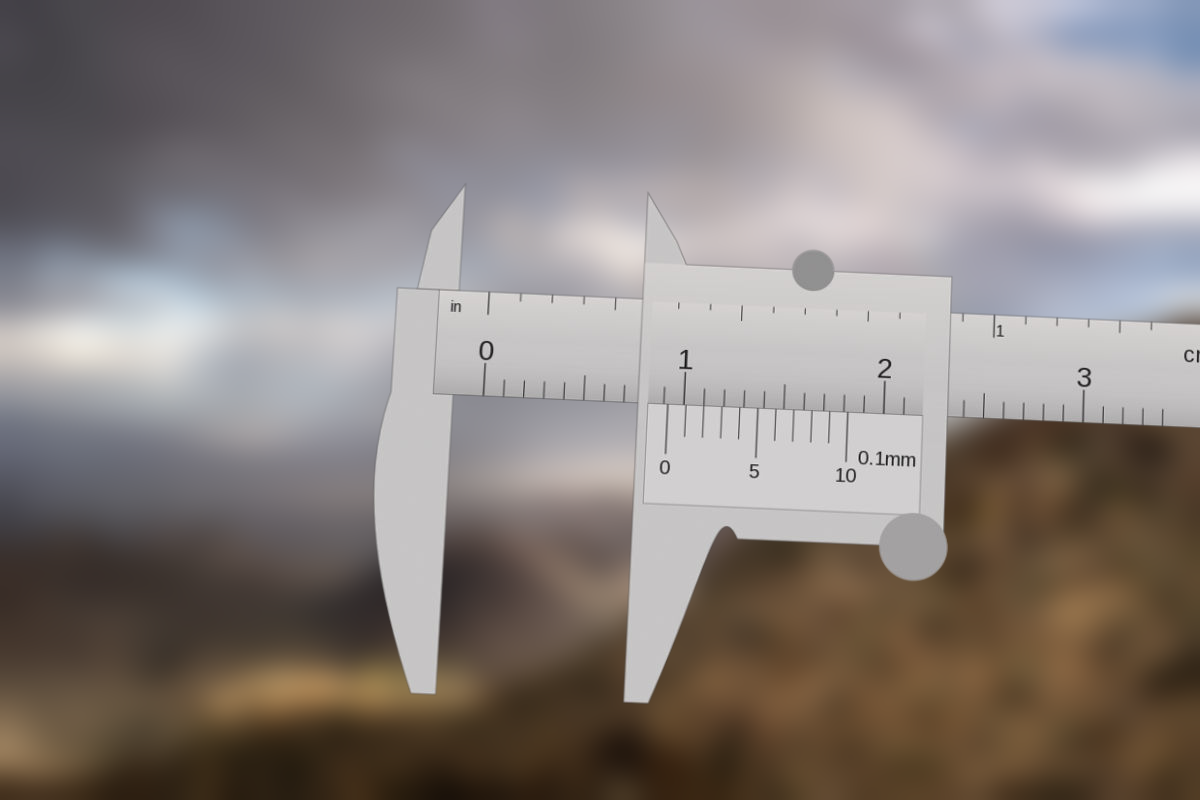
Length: {"value": 9.2, "unit": "mm"}
